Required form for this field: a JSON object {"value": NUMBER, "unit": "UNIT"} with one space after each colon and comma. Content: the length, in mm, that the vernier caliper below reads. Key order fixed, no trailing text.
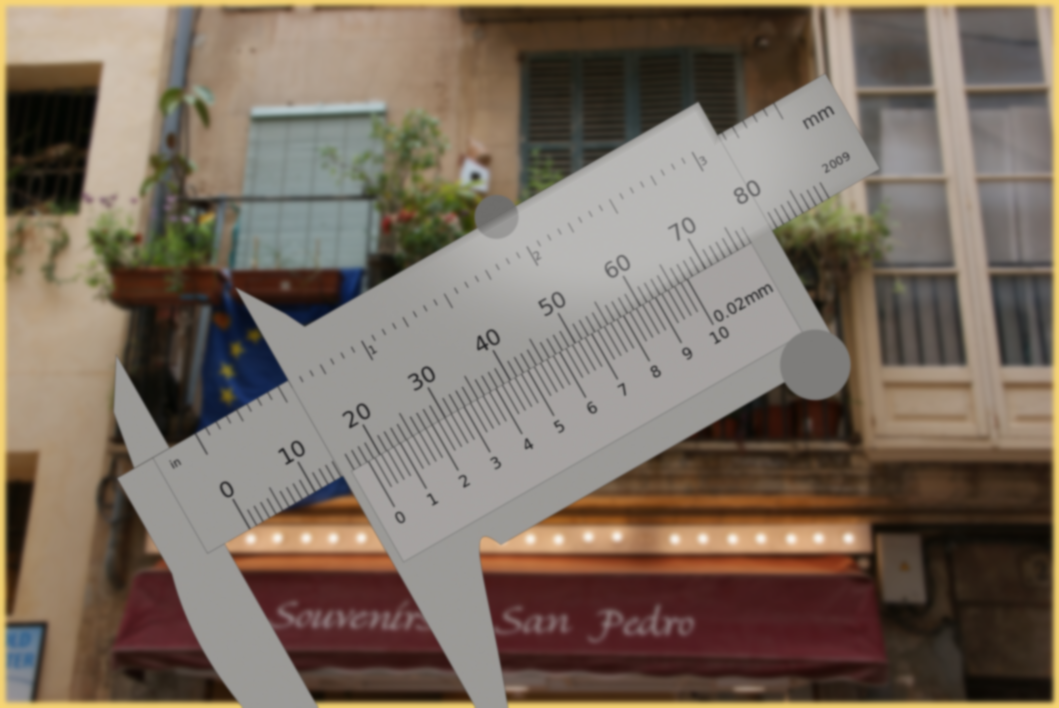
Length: {"value": 18.2, "unit": "mm"}
